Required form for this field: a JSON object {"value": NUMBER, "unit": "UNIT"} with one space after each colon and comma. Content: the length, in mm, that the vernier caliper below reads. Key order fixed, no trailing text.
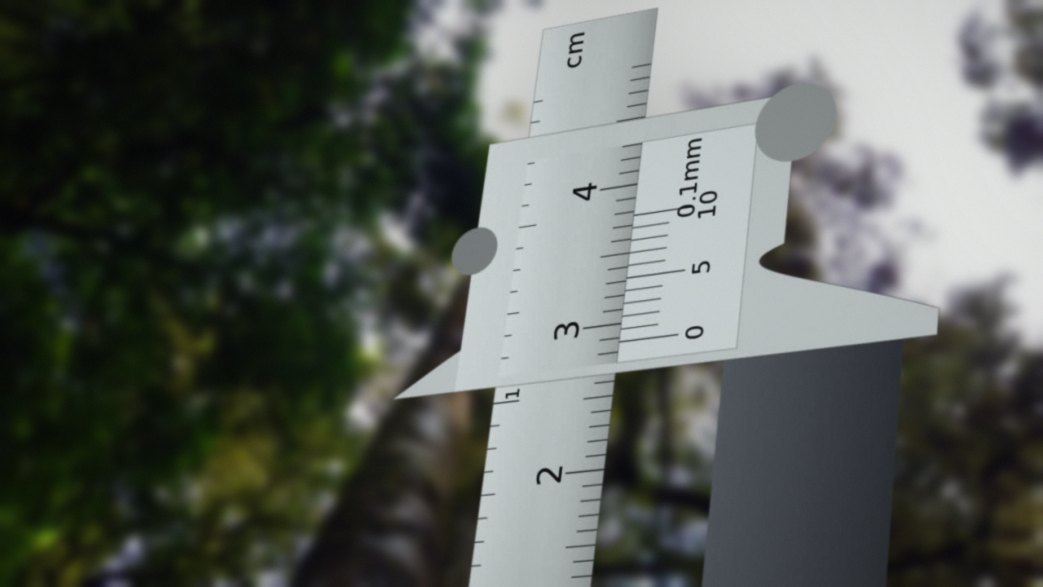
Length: {"value": 28.7, "unit": "mm"}
